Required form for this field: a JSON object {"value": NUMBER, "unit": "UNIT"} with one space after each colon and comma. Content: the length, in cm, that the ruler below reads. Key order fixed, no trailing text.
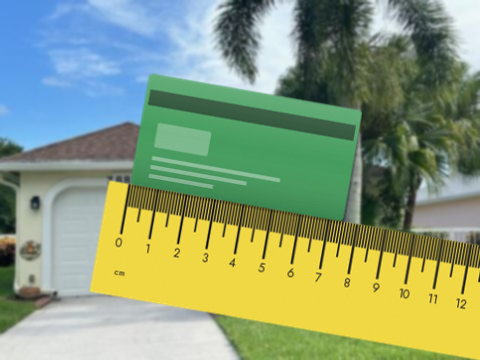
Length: {"value": 7.5, "unit": "cm"}
